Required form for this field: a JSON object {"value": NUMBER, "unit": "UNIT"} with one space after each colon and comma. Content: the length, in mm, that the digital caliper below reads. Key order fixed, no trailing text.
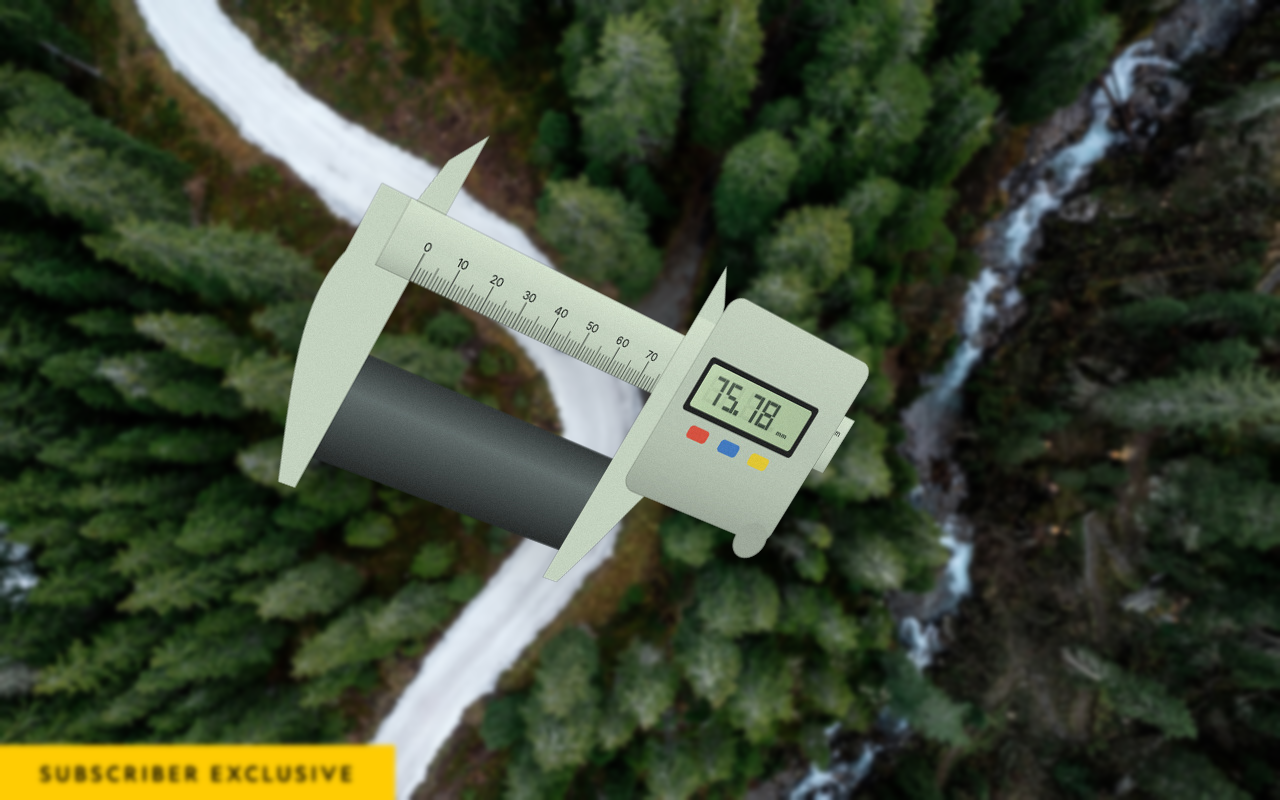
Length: {"value": 75.78, "unit": "mm"}
